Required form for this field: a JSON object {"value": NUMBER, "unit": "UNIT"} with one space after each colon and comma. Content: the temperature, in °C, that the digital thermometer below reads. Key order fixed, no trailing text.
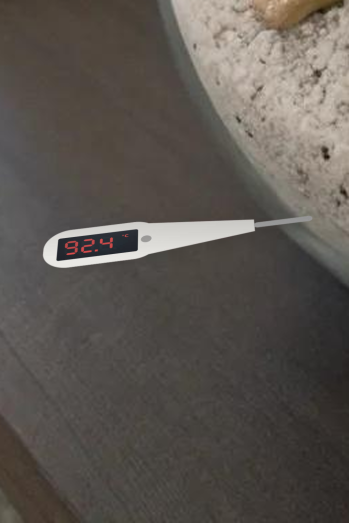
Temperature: {"value": 92.4, "unit": "°C"}
